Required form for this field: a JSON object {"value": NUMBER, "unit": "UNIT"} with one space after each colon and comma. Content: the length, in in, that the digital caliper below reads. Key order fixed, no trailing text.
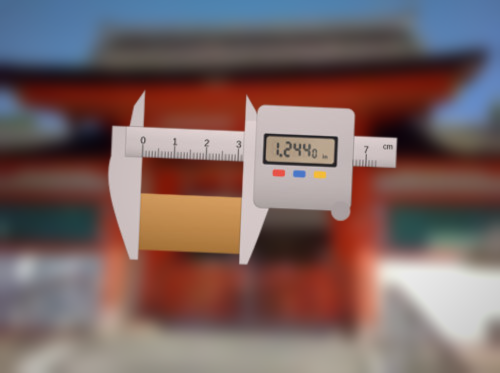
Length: {"value": 1.2440, "unit": "in"}
